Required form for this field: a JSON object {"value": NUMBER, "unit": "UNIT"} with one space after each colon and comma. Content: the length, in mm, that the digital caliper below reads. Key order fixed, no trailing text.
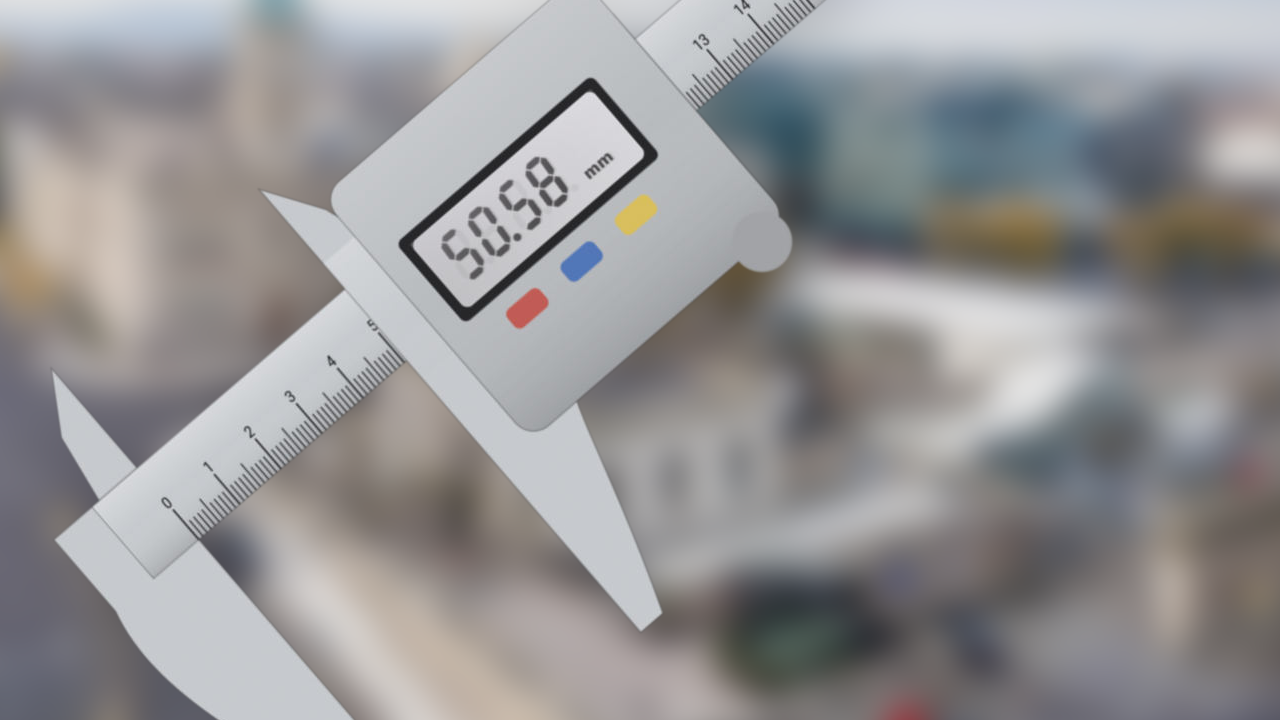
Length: {"value": 50.58, "unit": "mm"}
